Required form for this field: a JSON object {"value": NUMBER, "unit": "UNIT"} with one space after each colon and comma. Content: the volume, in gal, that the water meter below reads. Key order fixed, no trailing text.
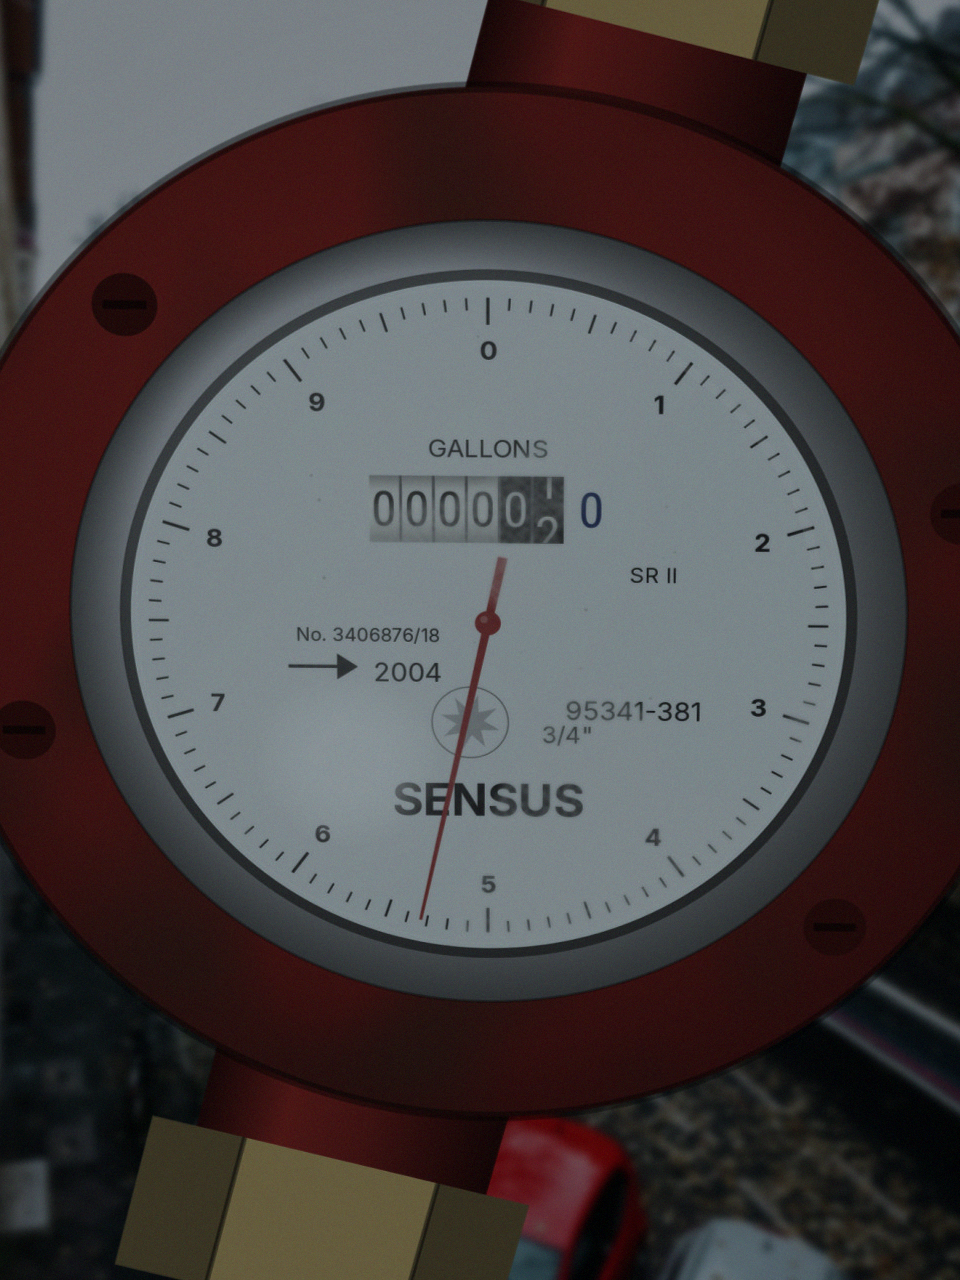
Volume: {"value": 15.3, "unit": "gal"}
